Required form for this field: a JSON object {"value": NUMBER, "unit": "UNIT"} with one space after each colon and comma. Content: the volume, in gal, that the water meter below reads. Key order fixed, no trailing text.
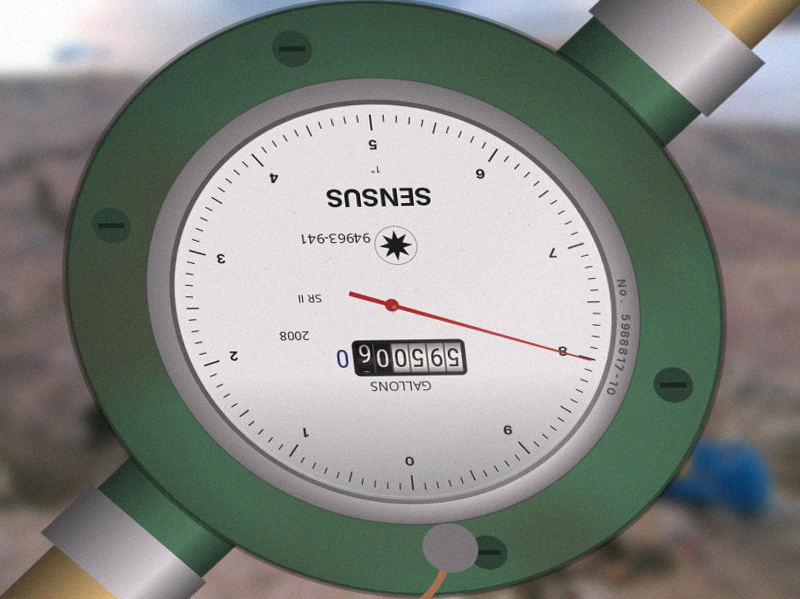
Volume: {"value": 5950058.0, "unit": "gal"}
